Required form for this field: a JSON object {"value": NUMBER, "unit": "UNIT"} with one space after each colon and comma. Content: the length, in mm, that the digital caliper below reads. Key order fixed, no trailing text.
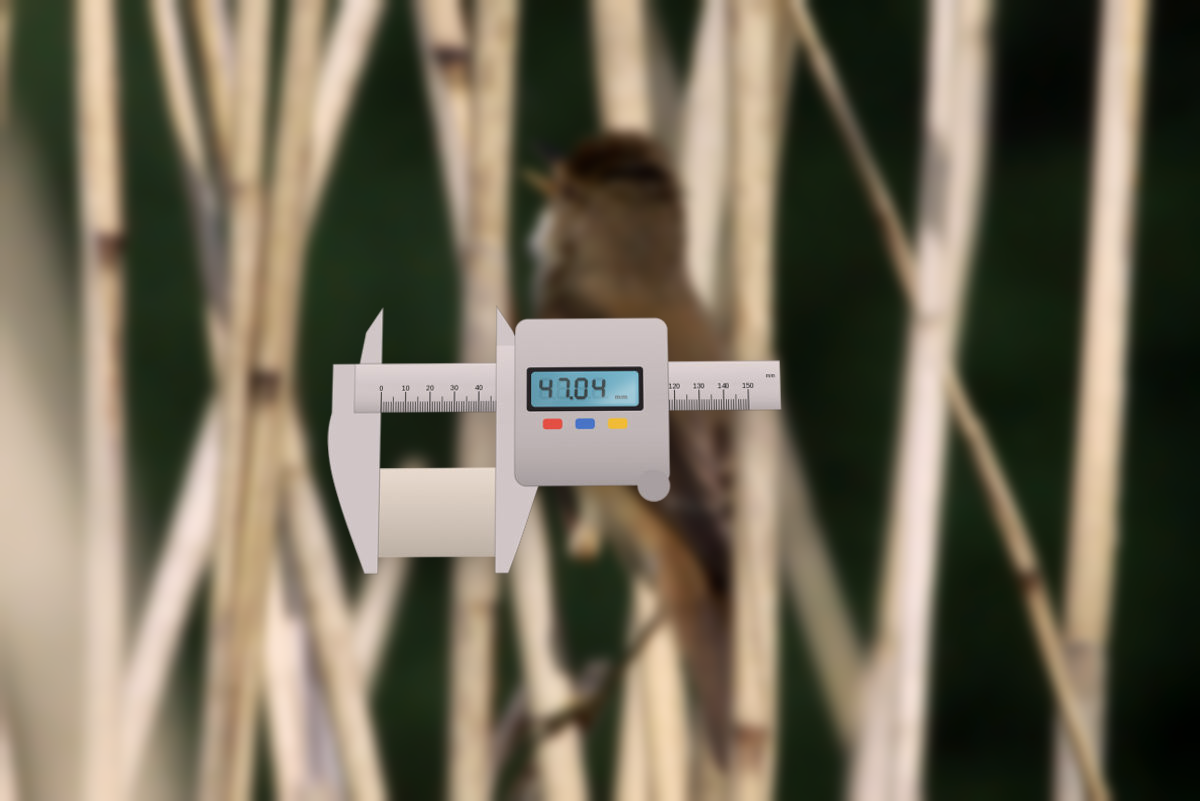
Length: {"value": 47.04, "unit": "mm"}
